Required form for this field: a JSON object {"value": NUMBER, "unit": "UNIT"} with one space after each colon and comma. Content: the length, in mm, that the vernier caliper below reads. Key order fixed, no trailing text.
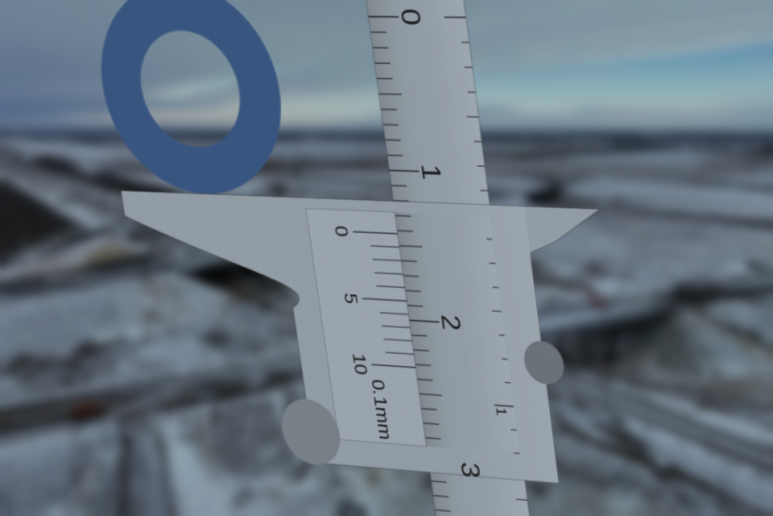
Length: {"value": 14.2, "unit": "mm"}
